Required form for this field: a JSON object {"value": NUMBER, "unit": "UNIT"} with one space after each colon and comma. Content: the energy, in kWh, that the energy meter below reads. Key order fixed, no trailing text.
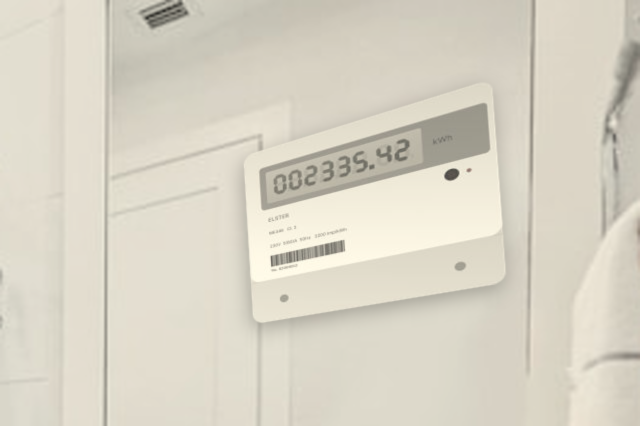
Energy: {"value": 2335.42, "unit": "kWh"}
